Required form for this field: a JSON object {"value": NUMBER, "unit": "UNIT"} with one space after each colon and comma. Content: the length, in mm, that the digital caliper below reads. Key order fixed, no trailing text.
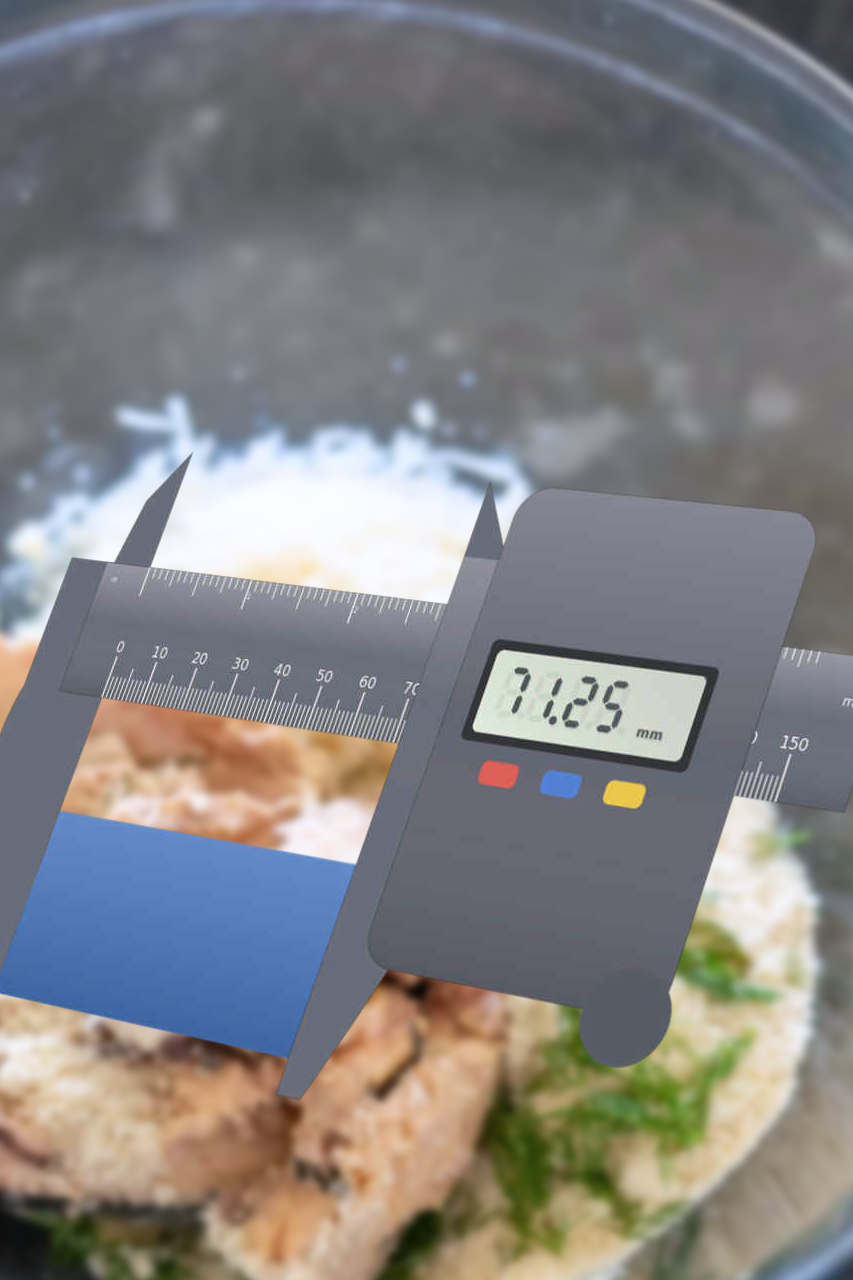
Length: {"value": 71.25, "unit": "mm"}
